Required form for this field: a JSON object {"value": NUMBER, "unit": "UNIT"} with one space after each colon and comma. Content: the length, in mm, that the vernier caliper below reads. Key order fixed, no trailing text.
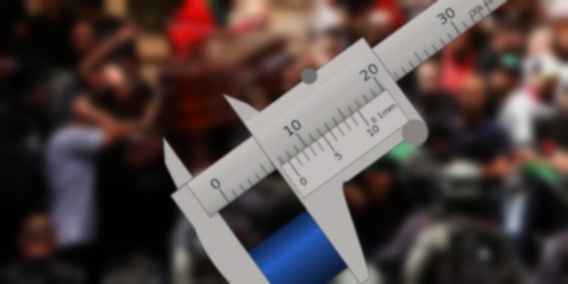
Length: {"value": 7.6, "unit": "mm"}
